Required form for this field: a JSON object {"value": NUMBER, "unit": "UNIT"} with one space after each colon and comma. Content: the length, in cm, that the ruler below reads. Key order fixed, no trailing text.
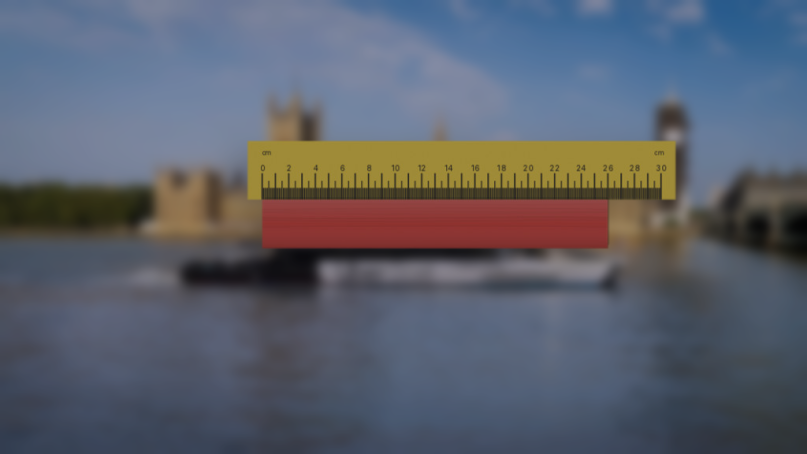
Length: {"value": 26, "unit": "cm"}
